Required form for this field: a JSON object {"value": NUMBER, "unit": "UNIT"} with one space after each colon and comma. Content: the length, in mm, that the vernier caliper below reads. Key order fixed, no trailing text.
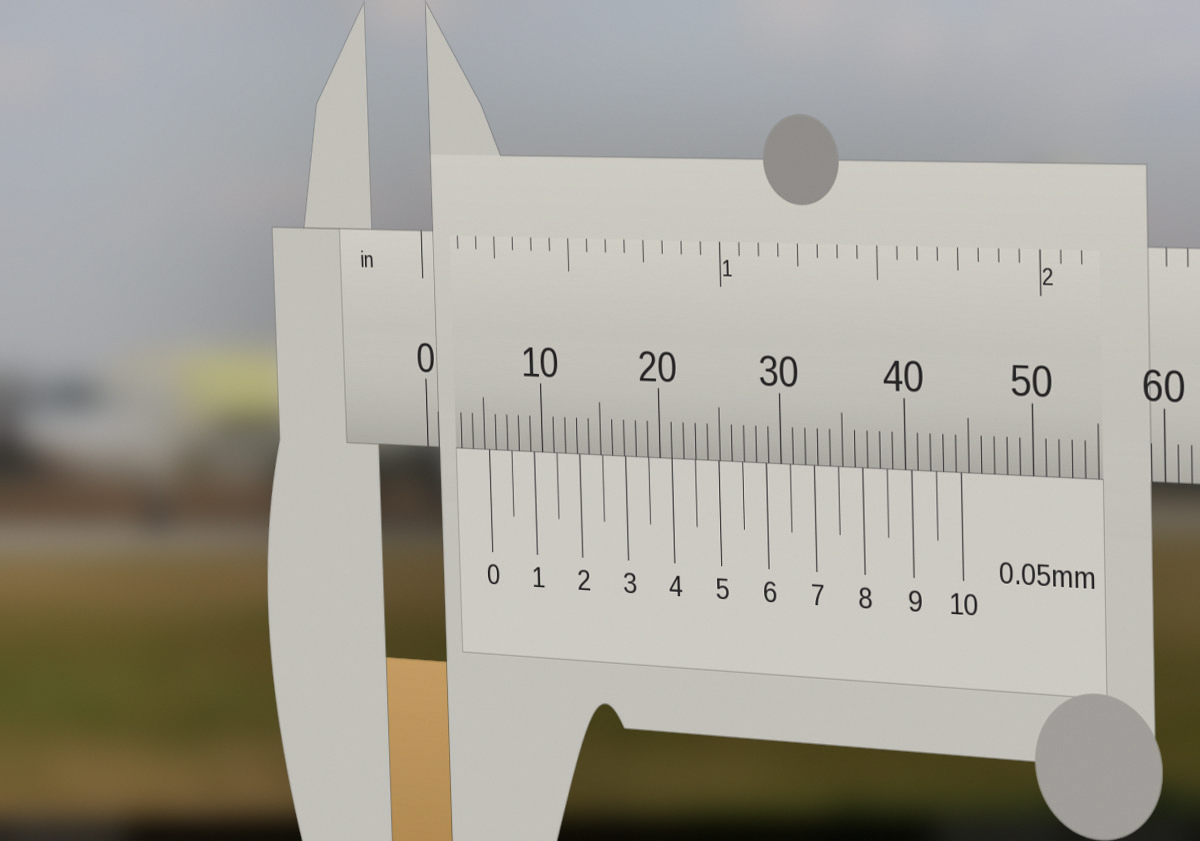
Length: {"value": 5.4, "unit": "mm"}
